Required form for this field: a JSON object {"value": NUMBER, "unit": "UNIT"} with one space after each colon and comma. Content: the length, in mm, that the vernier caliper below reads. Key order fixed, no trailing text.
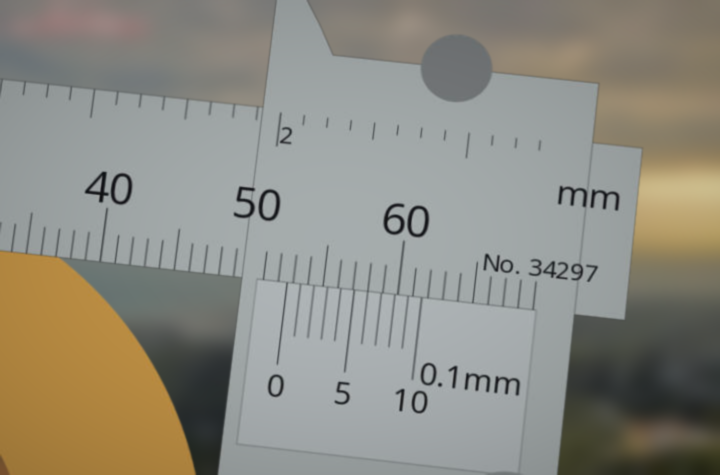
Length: {"value": 52.6, "unit": "mm"}
